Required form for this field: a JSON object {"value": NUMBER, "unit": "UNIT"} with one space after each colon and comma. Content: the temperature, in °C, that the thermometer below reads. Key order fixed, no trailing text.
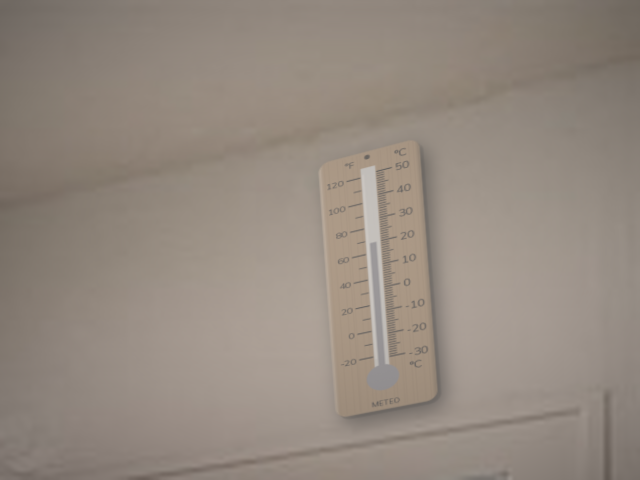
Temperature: {"value": 20, "unit": "°C"}
